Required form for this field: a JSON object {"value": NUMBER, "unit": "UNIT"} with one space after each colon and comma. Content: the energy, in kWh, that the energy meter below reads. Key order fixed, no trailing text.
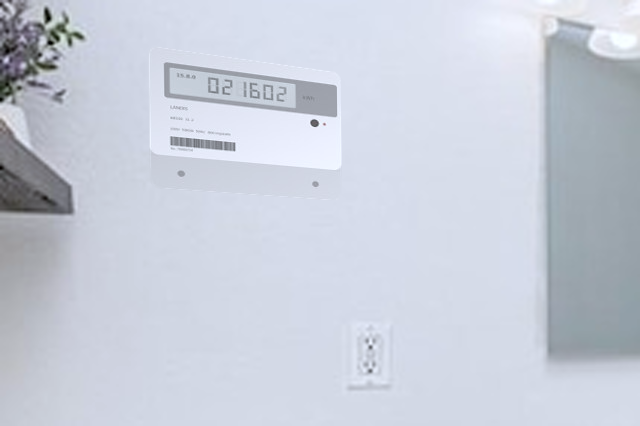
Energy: {"value": 21602, "unit": "kWh"}
